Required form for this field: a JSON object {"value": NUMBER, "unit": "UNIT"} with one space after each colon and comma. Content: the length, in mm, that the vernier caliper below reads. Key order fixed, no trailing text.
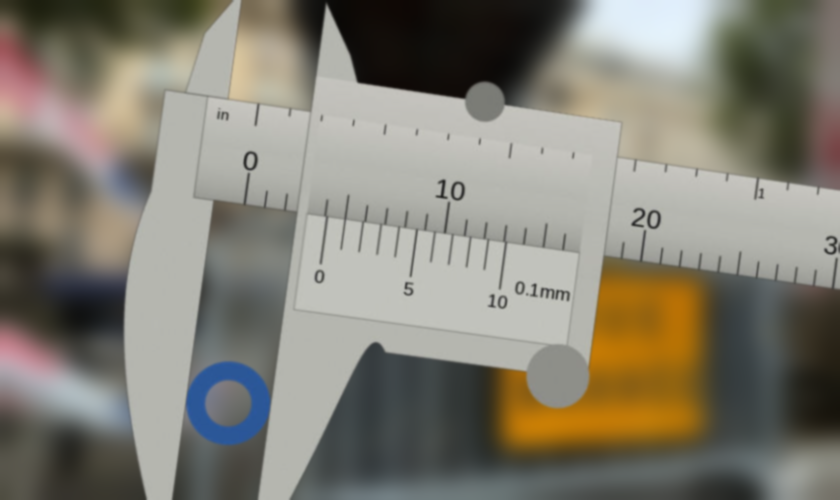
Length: {"value": 4.1, "unit": "mm"}
